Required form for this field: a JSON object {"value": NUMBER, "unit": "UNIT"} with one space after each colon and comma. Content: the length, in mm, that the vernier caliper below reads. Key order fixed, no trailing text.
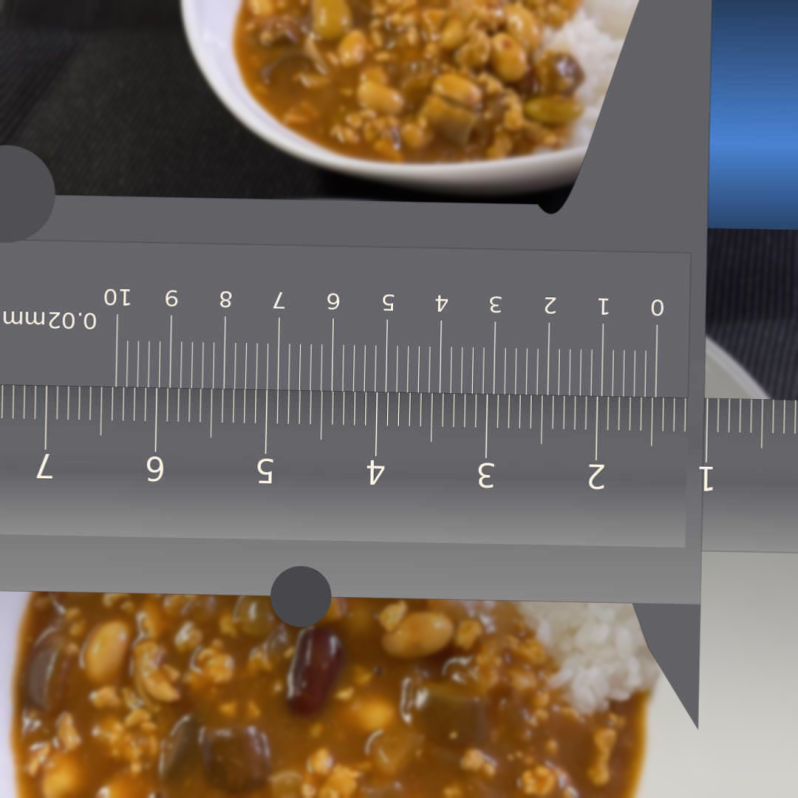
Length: {"value": 14.7, "unit": "mm"}
